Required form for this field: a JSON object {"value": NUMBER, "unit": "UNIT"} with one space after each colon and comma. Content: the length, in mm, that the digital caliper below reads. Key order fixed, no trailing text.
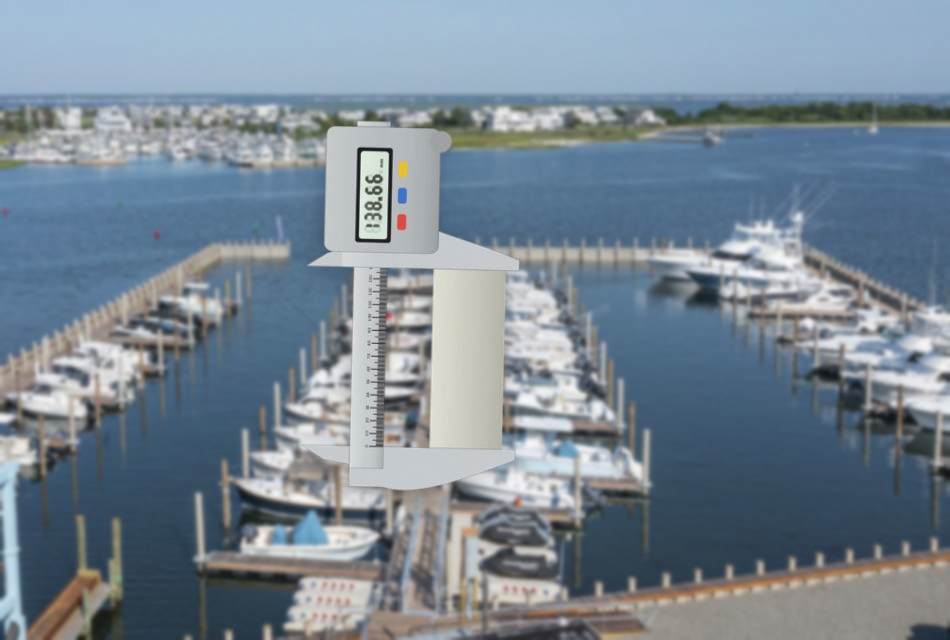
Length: {"value": 138.66, "unit": "mm"}
